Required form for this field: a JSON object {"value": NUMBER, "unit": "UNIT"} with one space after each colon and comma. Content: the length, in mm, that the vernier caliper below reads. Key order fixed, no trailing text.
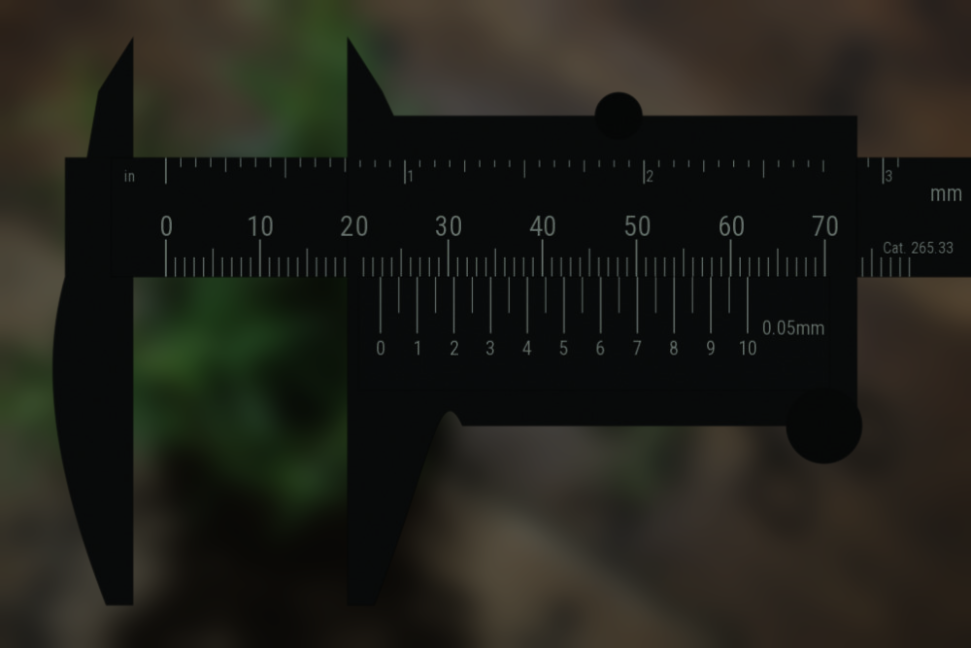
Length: {"value": 22.8, "unit": "mm"}
